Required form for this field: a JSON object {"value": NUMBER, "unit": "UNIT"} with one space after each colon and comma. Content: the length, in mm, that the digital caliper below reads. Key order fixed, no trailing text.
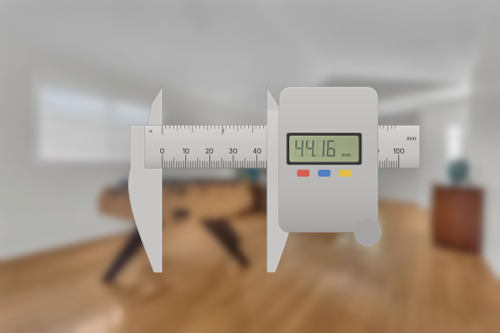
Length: {"value": 44.16, "unit": "mm"}
